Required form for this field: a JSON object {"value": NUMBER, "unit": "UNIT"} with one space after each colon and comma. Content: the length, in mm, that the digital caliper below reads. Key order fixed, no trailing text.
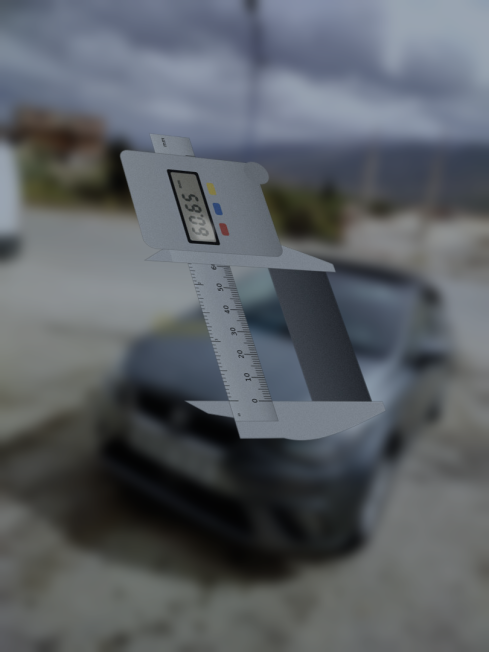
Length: {"value": 60.65, "unit": "mm"}
